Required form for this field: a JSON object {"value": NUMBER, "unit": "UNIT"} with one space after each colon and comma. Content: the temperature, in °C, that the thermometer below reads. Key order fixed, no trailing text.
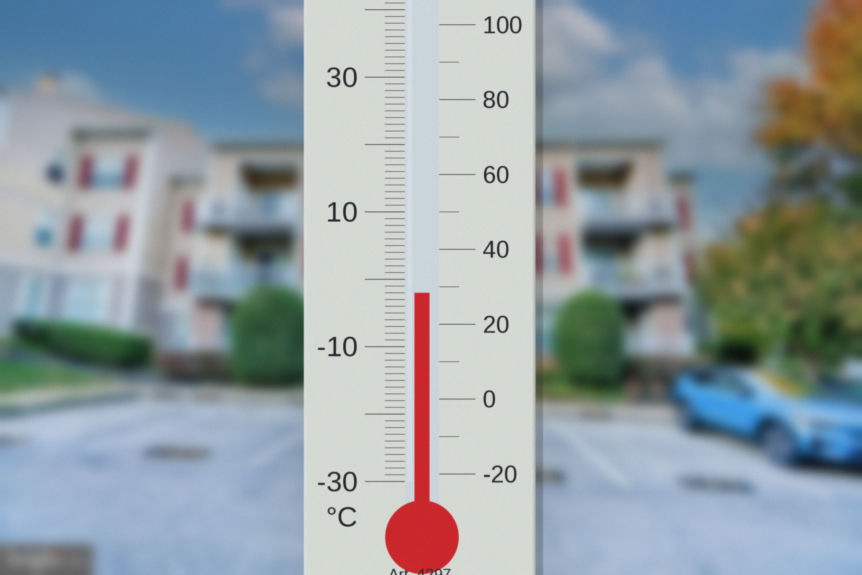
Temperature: {"value": -2, "unit": "°C"}
